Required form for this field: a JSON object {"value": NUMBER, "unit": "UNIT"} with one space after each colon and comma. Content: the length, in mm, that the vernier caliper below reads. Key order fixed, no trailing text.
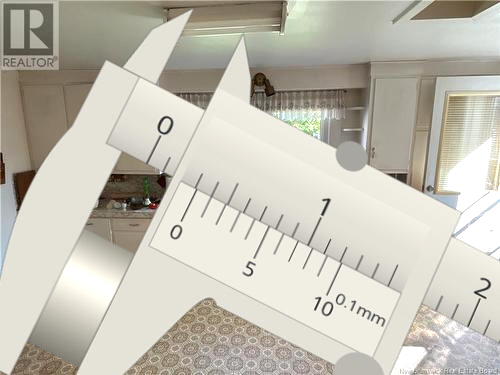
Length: {"value": 3.1, "unit": "mm"}
